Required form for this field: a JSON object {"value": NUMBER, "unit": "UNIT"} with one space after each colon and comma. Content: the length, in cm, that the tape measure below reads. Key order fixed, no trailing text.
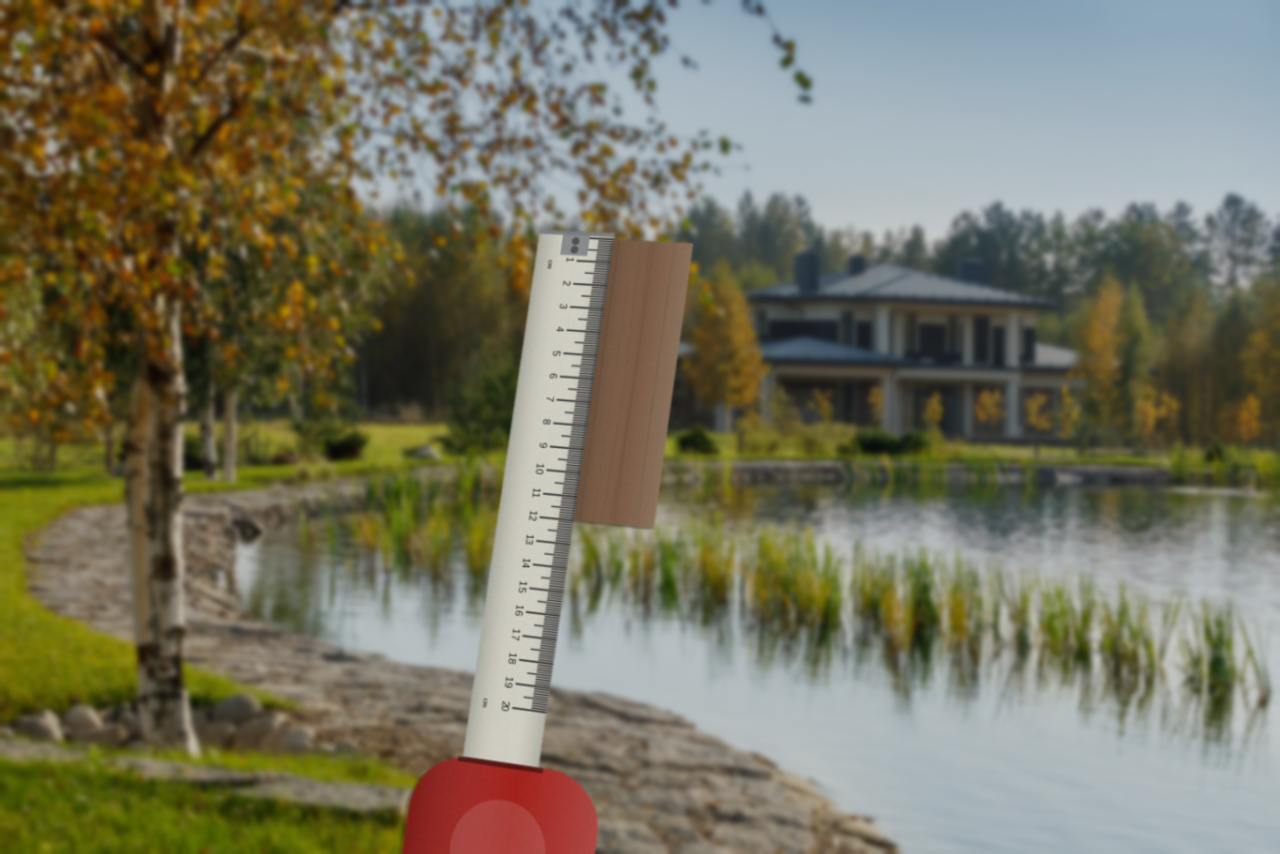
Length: {"value": 12, "unit": "cm"}
